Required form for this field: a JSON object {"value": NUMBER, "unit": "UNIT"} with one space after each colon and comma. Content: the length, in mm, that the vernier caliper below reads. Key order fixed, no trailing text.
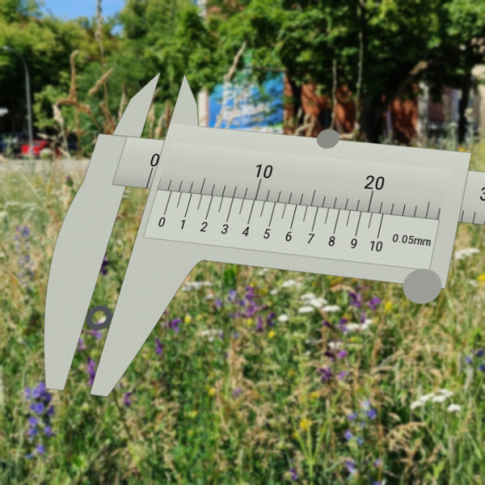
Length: {"value": 2.3, "unit": "mm"}
